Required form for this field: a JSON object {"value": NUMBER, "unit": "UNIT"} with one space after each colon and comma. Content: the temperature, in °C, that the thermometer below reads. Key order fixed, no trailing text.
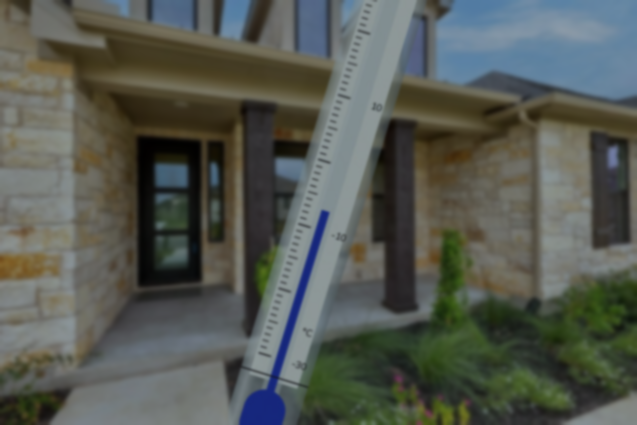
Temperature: {"value": -7, "unit": "°C"}
